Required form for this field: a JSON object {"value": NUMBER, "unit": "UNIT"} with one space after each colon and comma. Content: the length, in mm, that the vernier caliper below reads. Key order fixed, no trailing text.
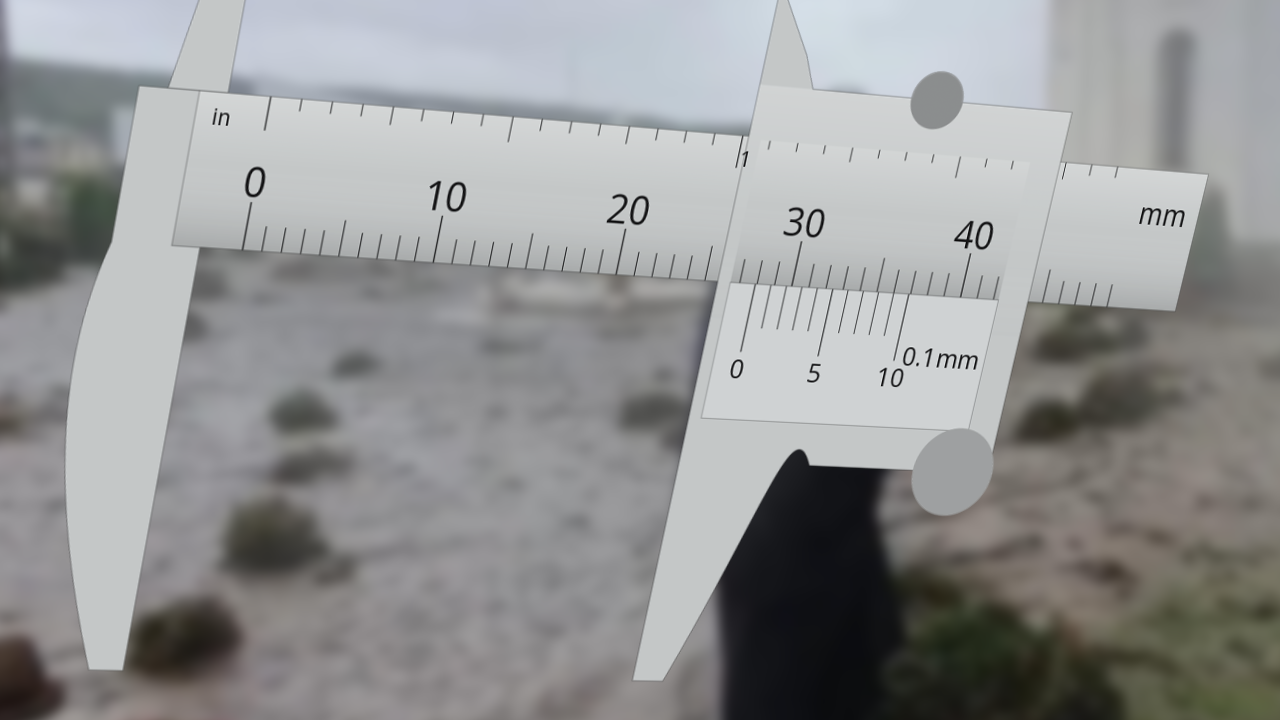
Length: {"value": 27.9, "unit": "mm"}
